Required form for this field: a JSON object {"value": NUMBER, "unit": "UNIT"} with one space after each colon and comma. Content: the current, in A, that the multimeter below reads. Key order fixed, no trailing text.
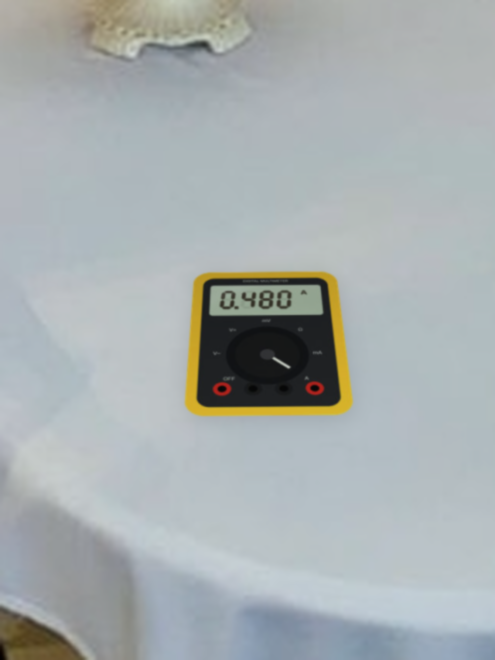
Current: {"value": 0.480, "unit": "A"}
